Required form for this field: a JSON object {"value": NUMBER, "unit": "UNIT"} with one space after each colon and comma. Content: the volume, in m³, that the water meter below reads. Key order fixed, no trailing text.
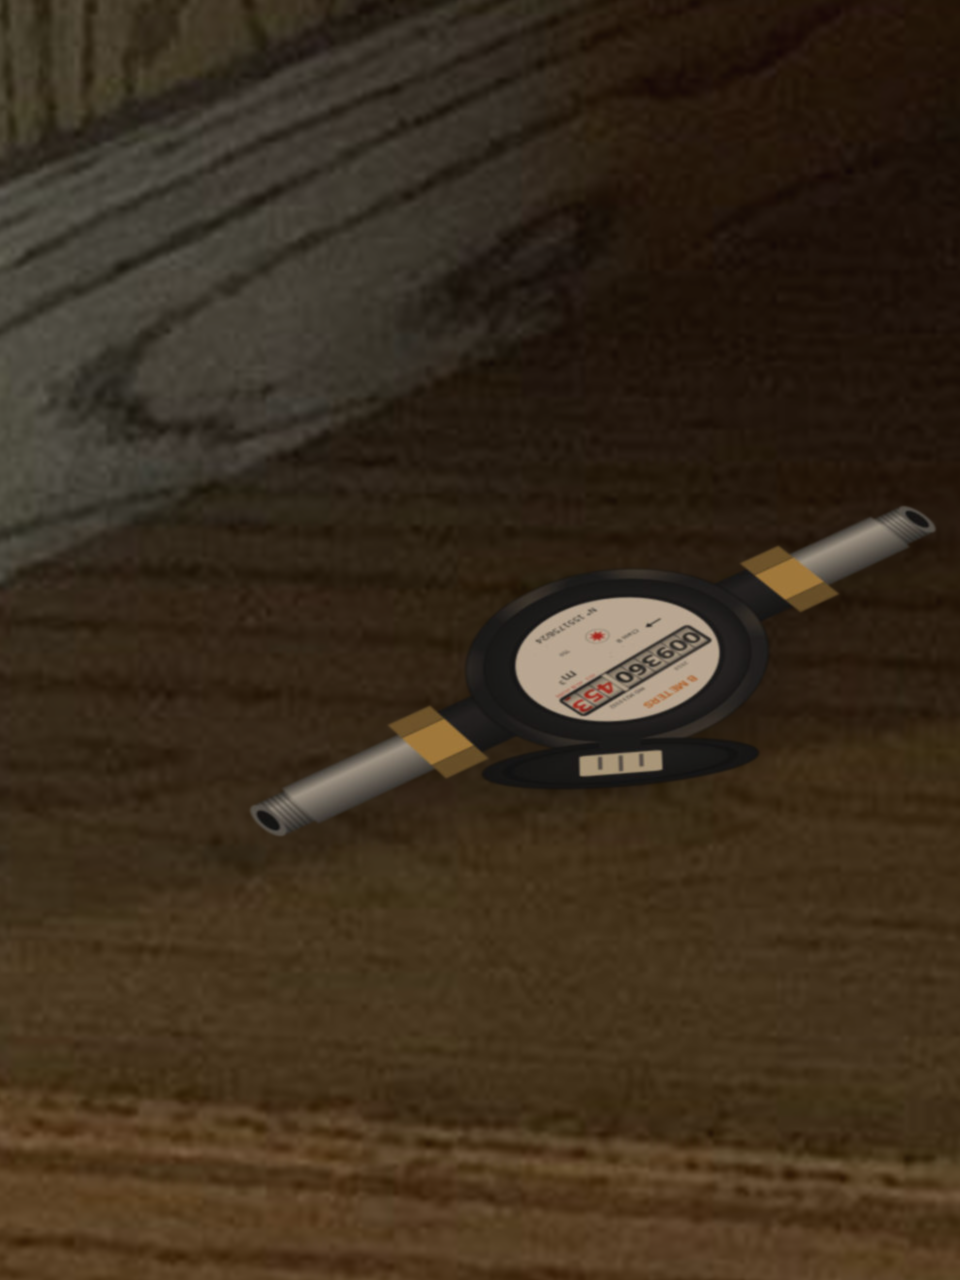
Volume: {"value": 9360.453, "unit": "m³"}
